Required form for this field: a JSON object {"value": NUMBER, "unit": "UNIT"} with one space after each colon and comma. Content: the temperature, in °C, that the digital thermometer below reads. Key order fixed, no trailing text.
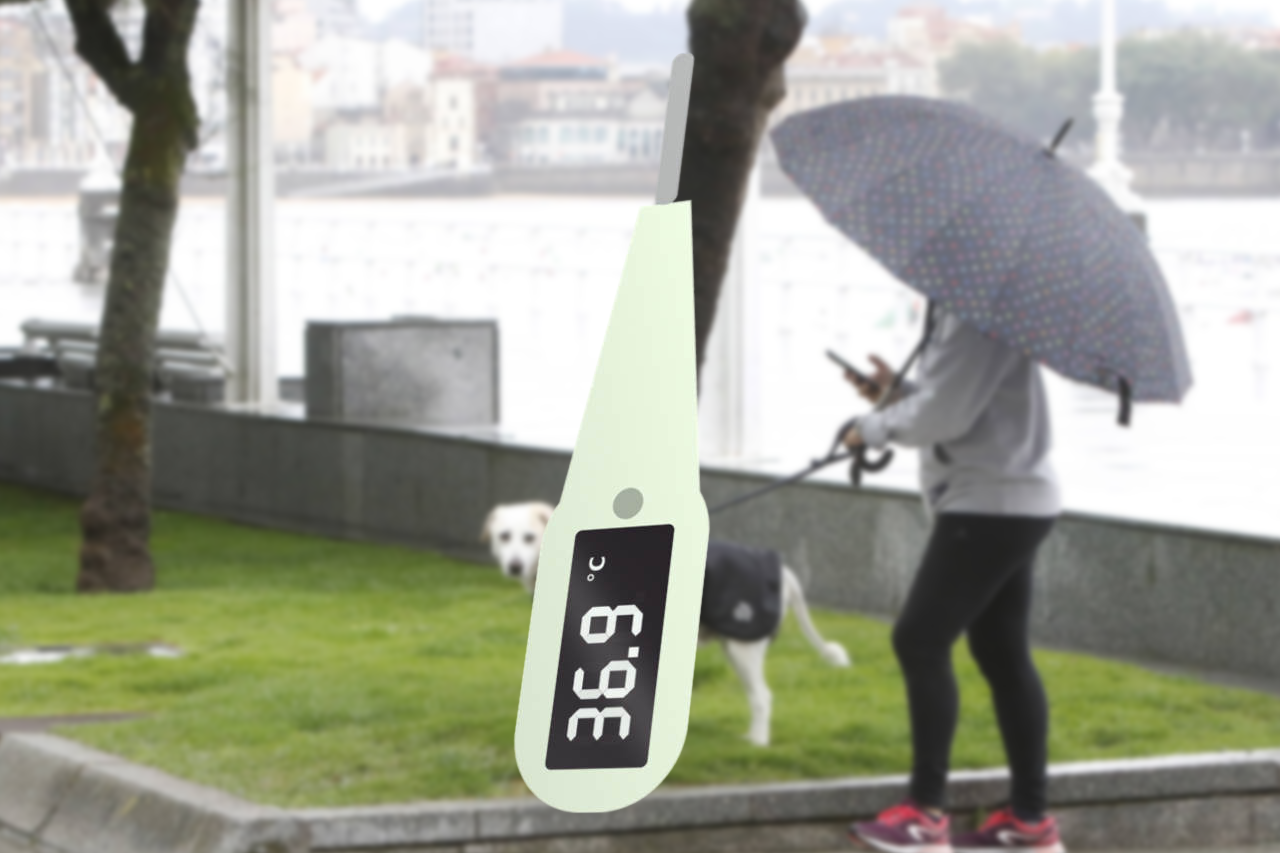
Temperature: {"value": 36.9, "unit": "°C"}
